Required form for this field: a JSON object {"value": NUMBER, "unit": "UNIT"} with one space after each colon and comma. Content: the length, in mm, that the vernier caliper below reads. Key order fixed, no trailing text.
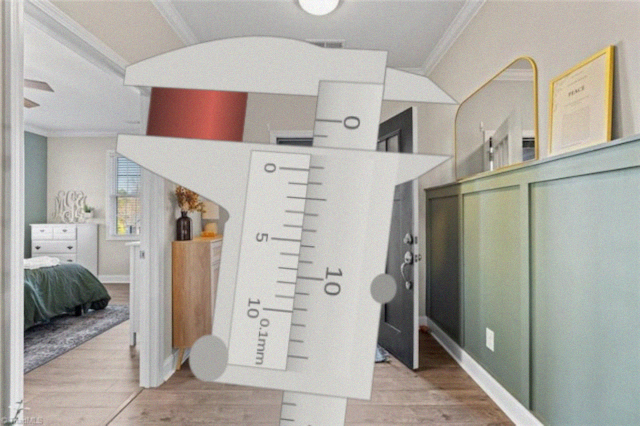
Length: {"value": 3.2, "unit": "mm"}
